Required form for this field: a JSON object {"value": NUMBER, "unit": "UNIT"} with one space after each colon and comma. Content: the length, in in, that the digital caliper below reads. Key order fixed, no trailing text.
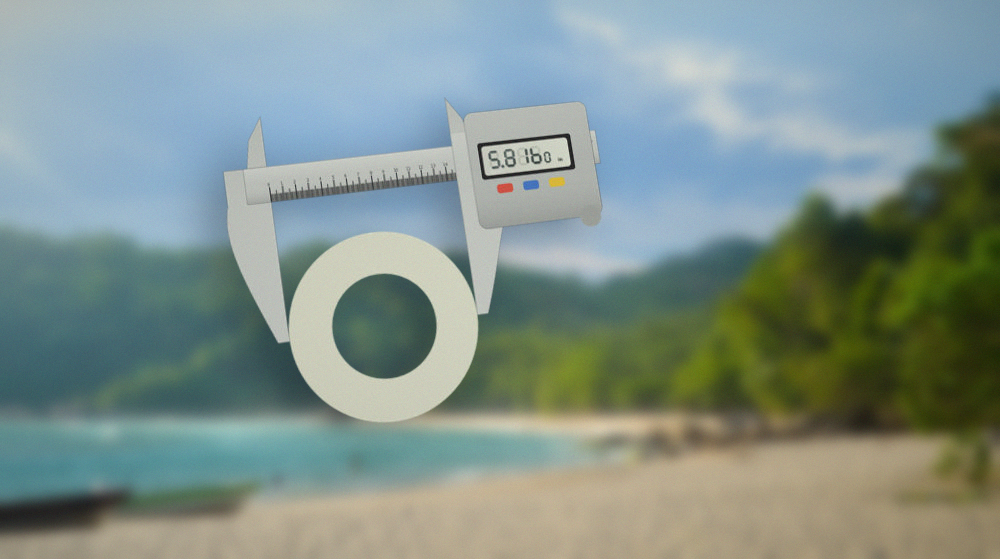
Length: {"value": 5.8160, "unit": "in"}
